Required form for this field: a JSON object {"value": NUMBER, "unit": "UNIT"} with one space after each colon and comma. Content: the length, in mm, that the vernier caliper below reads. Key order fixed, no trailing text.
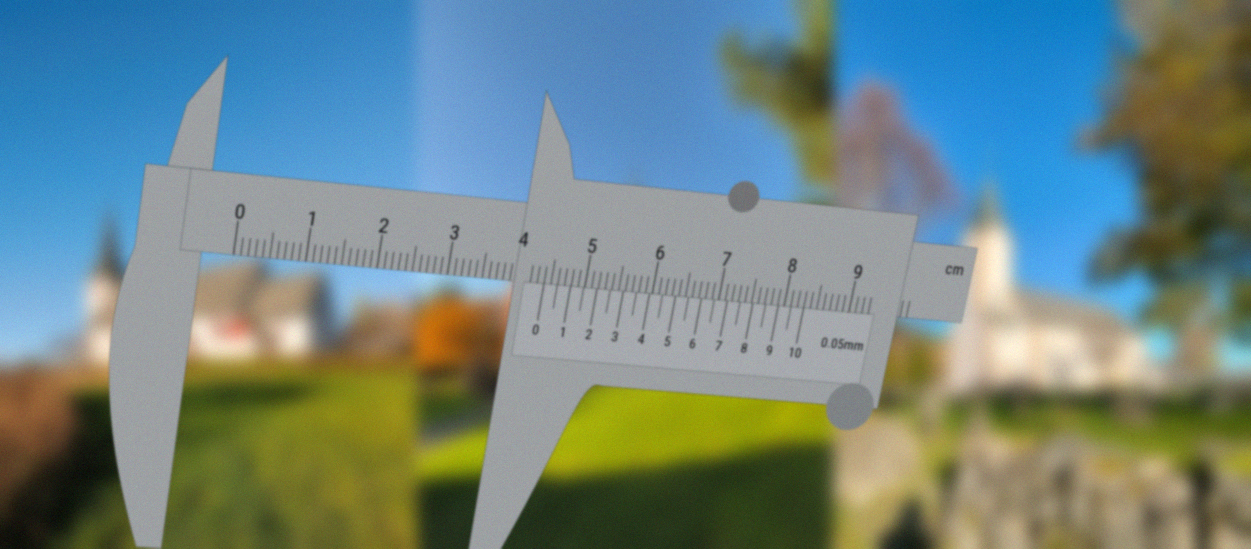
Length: {"value": 44.0, "unit": "mm"}
